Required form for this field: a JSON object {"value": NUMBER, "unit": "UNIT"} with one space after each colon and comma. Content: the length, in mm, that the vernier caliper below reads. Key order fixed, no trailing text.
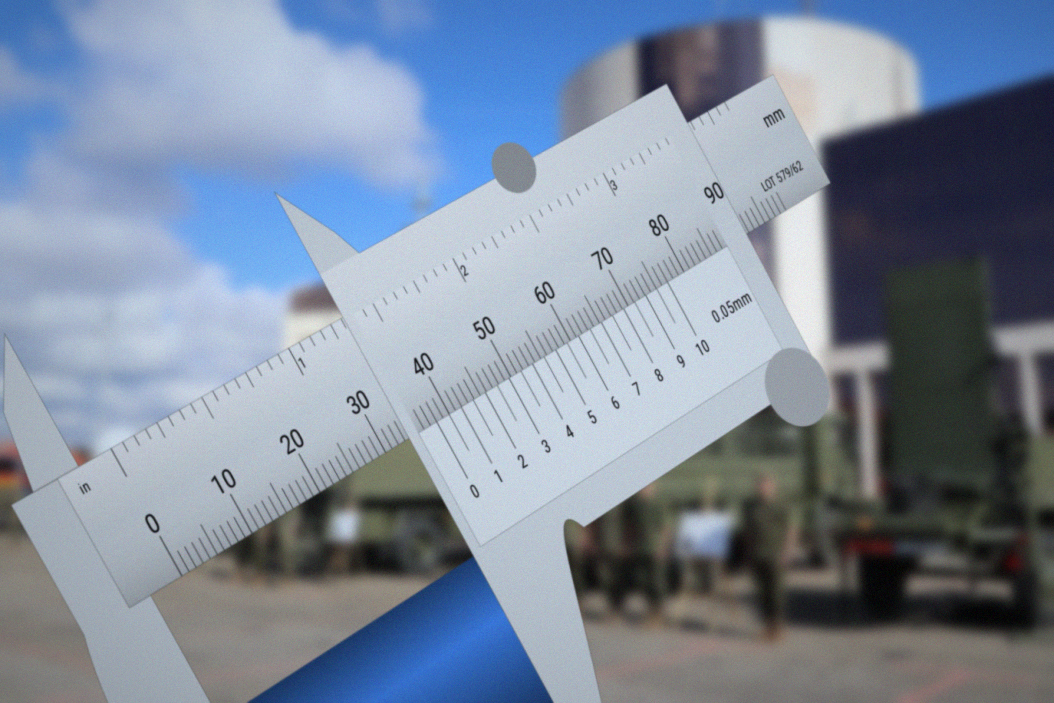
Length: {"value": 38.0, "unit": "mm"}
